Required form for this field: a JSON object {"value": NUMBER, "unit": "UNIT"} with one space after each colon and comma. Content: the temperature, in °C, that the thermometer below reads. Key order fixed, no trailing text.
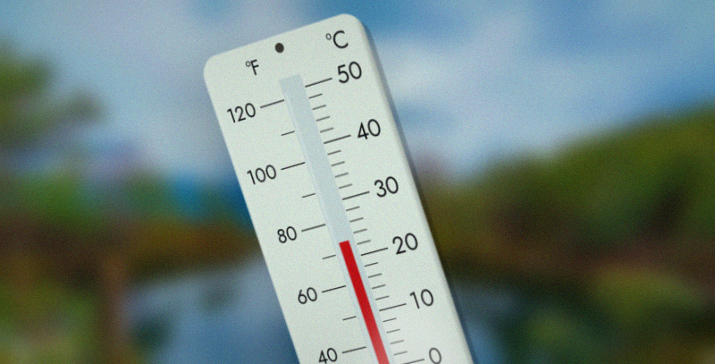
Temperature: {"value": 23, "unit": "°C"}
